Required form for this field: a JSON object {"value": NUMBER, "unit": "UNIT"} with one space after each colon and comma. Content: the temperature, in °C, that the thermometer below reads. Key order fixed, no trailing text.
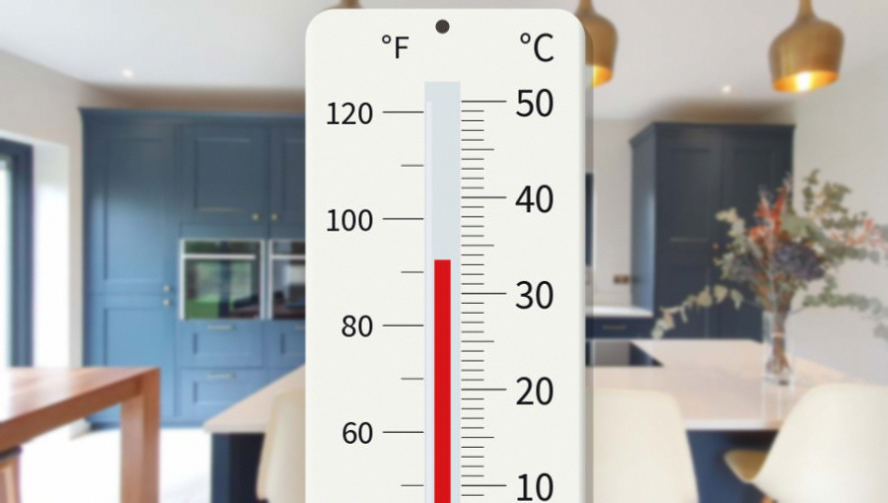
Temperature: {"value": 33.5, "unit": "°C"}
